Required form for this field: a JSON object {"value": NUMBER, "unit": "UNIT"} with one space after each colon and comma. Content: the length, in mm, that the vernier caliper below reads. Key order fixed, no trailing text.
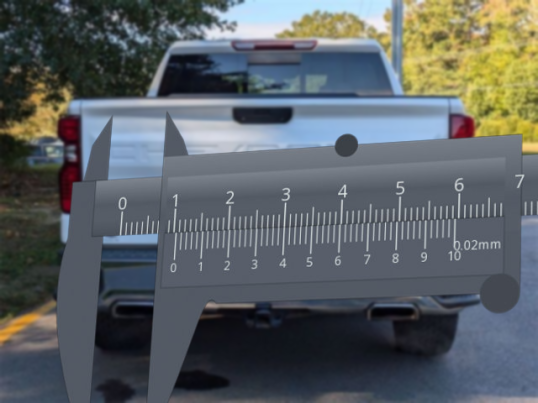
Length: {"value": 10.4, "unit": "mm"}
